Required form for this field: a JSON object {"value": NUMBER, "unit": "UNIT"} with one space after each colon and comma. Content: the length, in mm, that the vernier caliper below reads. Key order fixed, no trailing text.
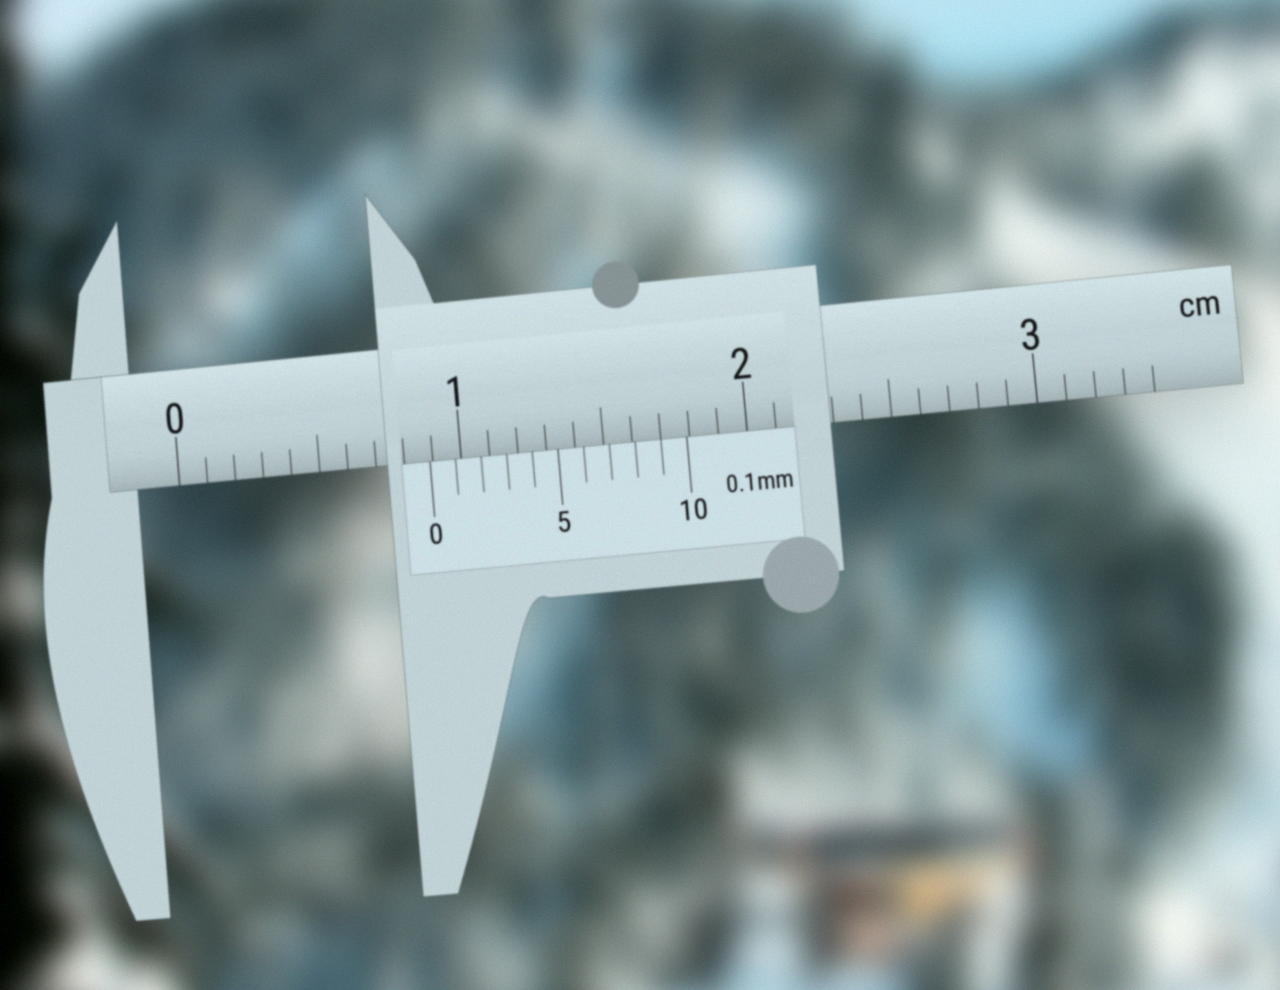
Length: {"value": 8.9, "unit": "mm"}
